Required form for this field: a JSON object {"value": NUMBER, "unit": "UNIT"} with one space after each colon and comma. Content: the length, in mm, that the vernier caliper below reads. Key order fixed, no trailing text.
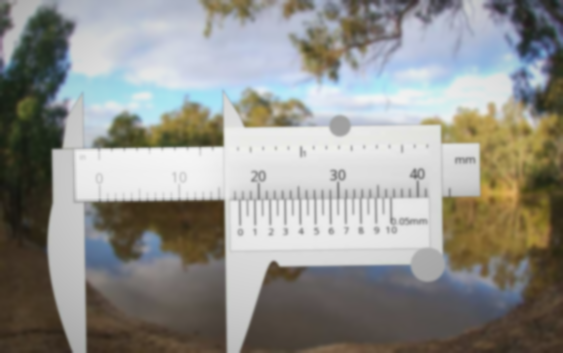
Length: {"value": 17.6, "unit": "mm"}
